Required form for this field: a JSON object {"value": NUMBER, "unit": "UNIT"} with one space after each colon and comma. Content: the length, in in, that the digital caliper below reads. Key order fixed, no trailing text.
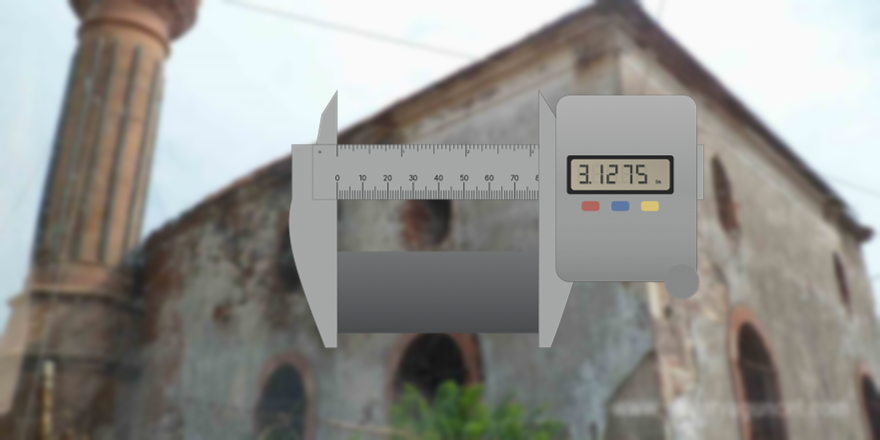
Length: {"value": 3.1275, "unit": "in"}
